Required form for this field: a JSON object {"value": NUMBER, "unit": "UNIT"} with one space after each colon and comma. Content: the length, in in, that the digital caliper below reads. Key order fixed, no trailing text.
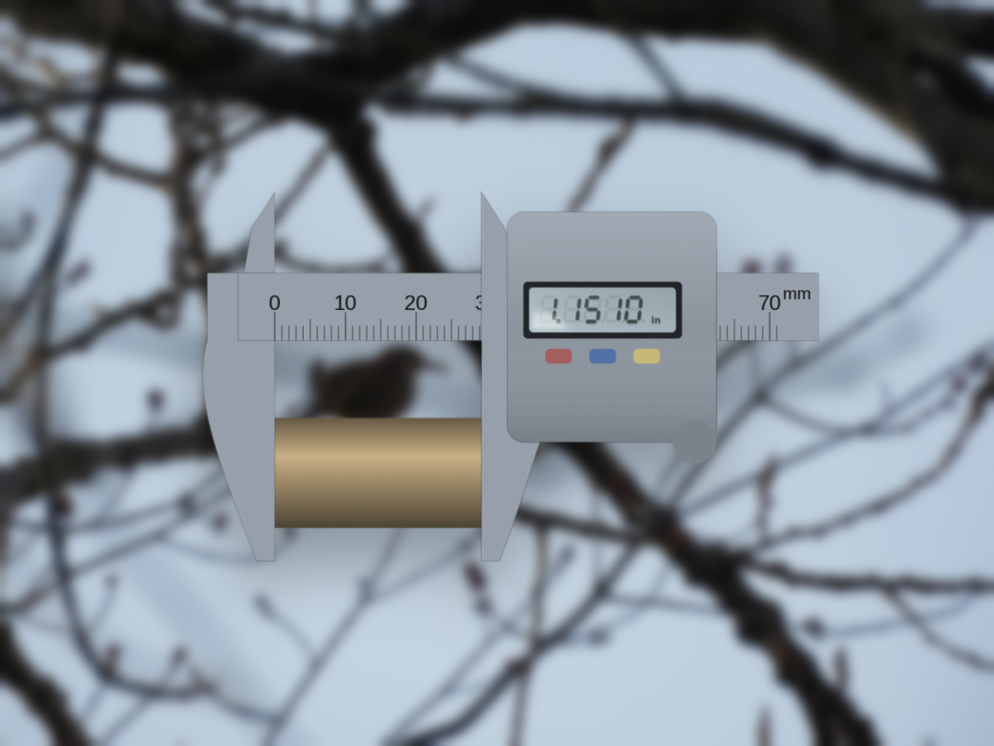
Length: {"value": 1.1510, "unit": "in"}
